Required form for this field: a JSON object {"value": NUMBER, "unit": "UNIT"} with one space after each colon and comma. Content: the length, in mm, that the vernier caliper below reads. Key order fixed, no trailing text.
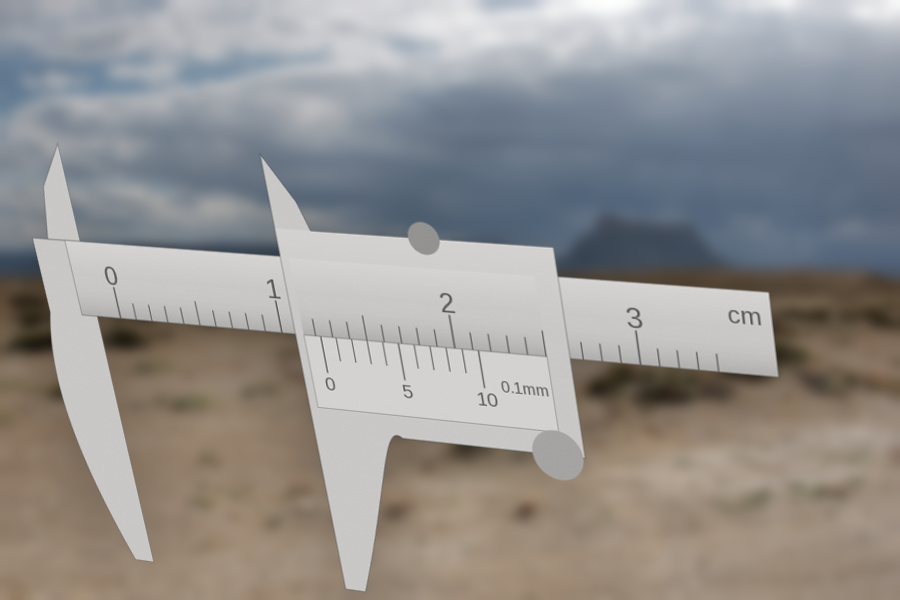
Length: {"value": 12.3, "unit": "mm"}
